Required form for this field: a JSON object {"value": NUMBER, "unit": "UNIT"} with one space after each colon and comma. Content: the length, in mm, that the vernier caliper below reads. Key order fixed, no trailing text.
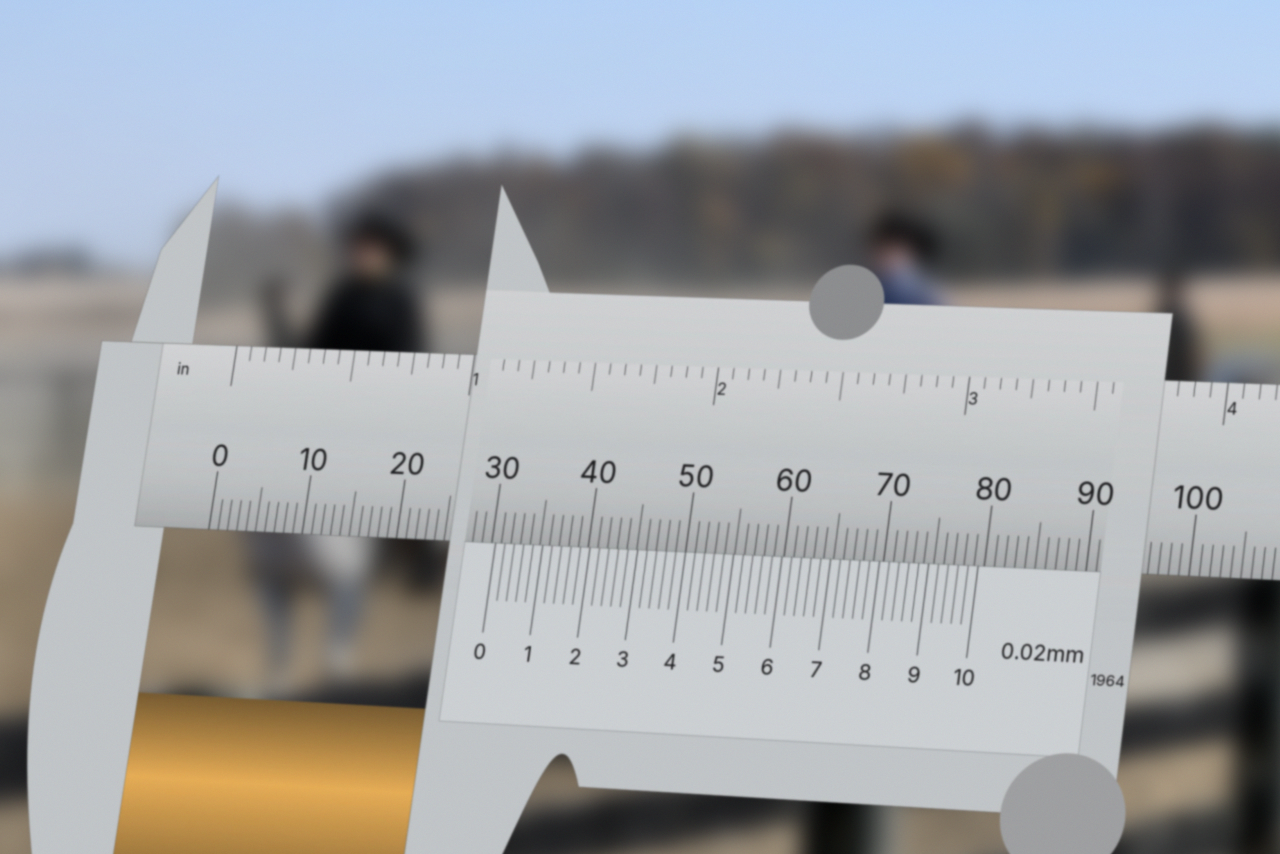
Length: {"value": 30.4, "unit": "mm"}
